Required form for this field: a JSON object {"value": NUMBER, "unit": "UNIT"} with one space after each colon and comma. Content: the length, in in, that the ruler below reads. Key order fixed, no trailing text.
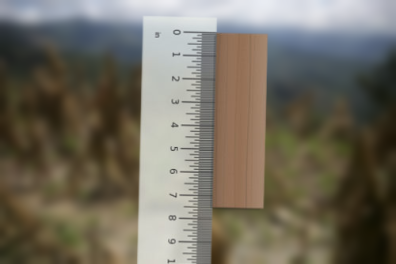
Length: {"value": 7.5, "unit": "in"}
